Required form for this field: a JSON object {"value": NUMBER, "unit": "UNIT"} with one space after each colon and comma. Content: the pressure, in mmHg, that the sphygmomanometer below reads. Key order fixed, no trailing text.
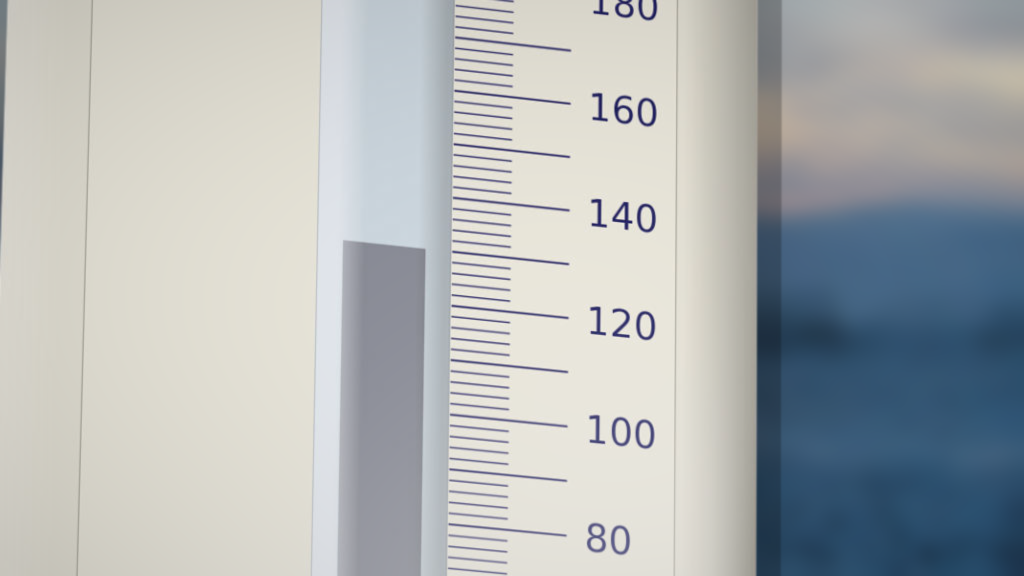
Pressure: {"value": 130, "unit": "mmHg"}
